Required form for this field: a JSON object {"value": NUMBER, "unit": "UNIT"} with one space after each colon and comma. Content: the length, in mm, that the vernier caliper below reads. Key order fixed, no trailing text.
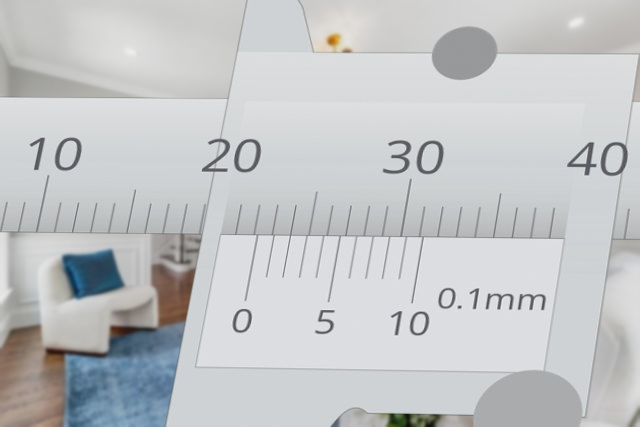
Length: {"value": 22.2, "unit": "mm"}
